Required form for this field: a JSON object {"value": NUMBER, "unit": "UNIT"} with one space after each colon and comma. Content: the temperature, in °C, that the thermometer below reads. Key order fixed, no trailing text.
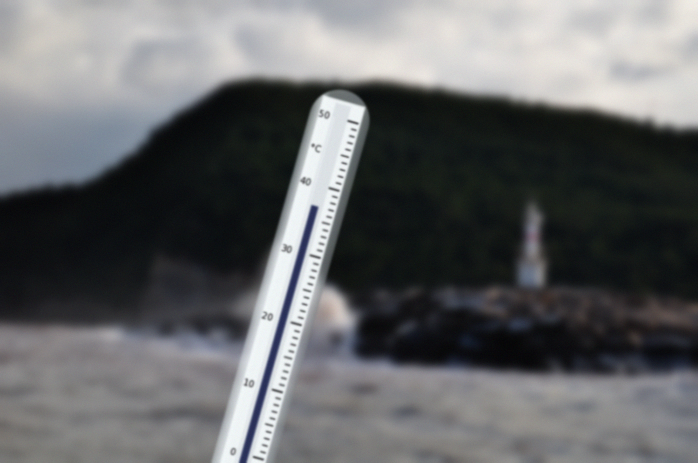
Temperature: {"value": 37, "unit": "°C"}
